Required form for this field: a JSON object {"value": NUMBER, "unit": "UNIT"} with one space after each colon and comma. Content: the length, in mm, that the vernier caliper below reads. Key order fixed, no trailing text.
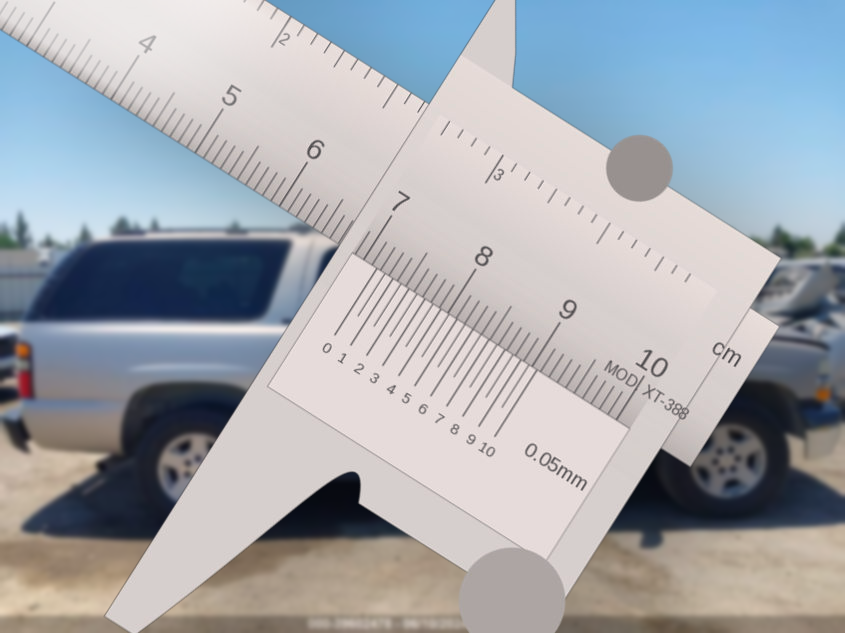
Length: {"value": 71.6, "unit": "mm"}
